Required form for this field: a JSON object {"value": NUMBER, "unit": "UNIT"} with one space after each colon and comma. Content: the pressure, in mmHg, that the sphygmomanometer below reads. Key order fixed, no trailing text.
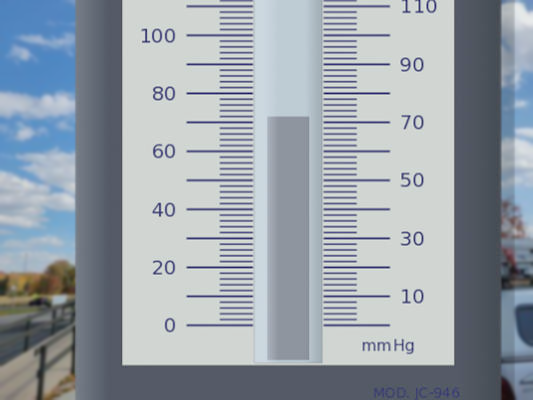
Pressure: {"value": 72, "unit": "mmHg"}
